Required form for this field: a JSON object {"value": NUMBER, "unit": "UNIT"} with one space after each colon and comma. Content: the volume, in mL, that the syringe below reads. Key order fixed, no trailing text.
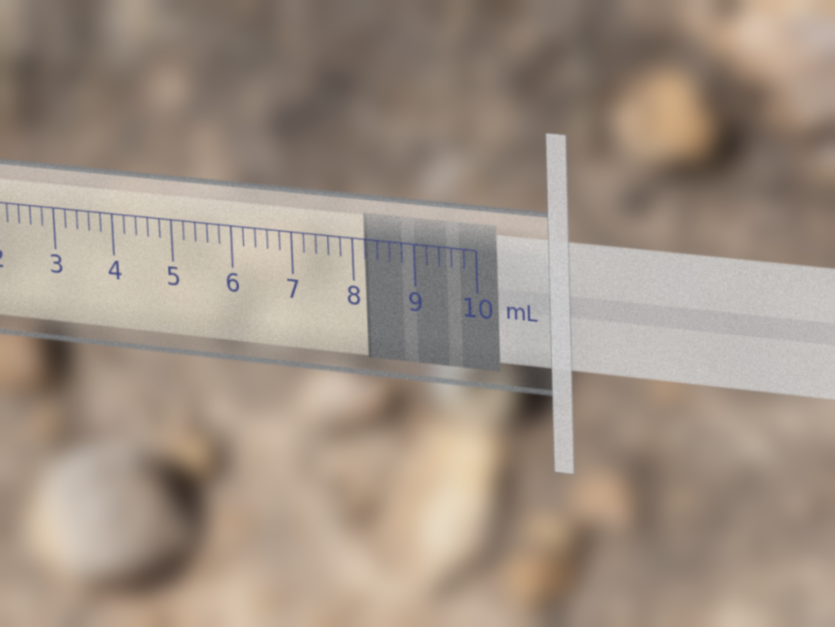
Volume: {"value": 8.2, "unit": "mL"}
